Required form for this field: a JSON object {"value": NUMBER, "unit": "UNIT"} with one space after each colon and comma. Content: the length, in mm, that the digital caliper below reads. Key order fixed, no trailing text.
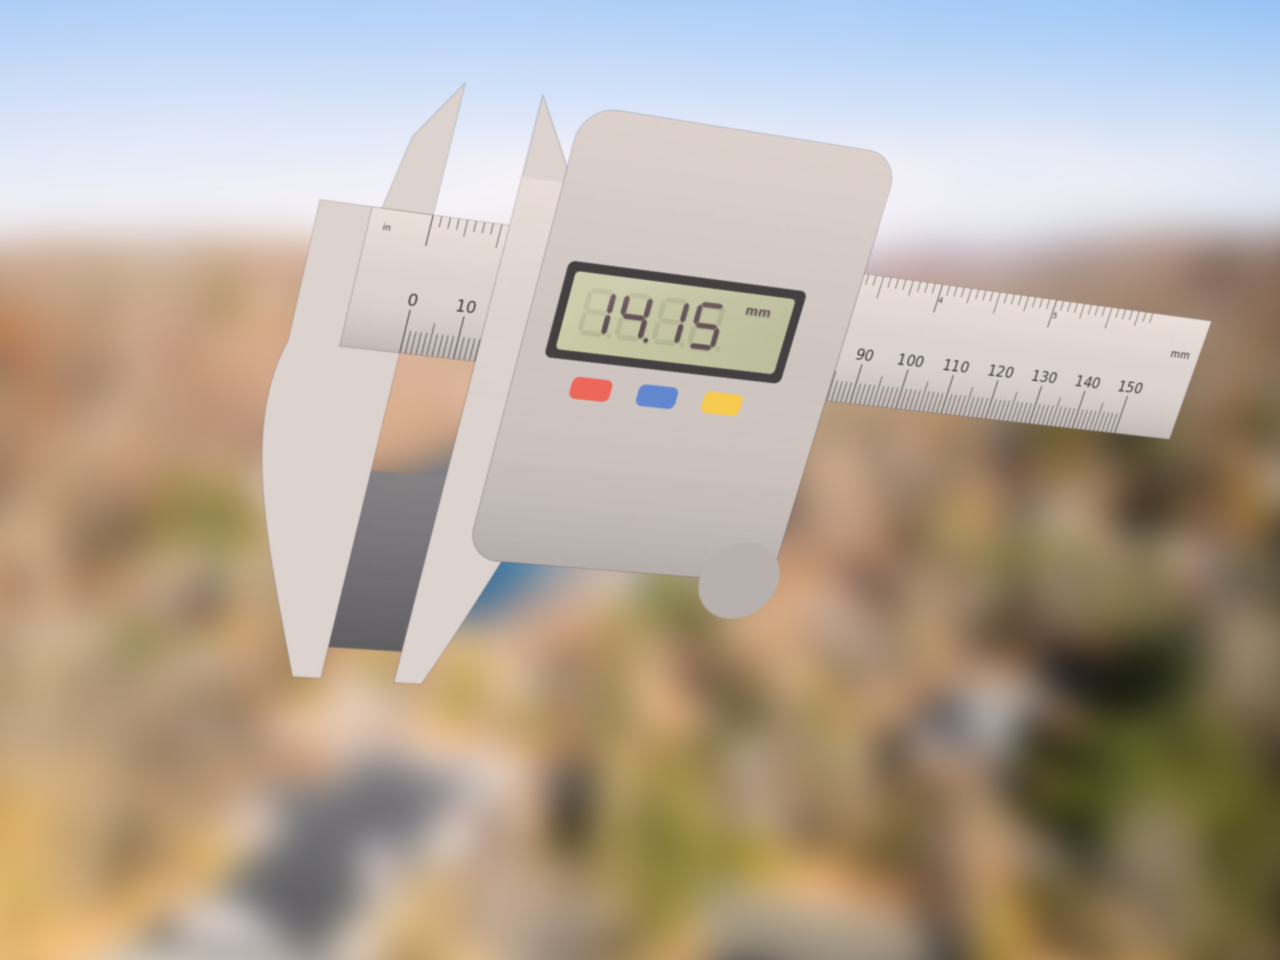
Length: {"value": 14.15, "unit": "mm"}
